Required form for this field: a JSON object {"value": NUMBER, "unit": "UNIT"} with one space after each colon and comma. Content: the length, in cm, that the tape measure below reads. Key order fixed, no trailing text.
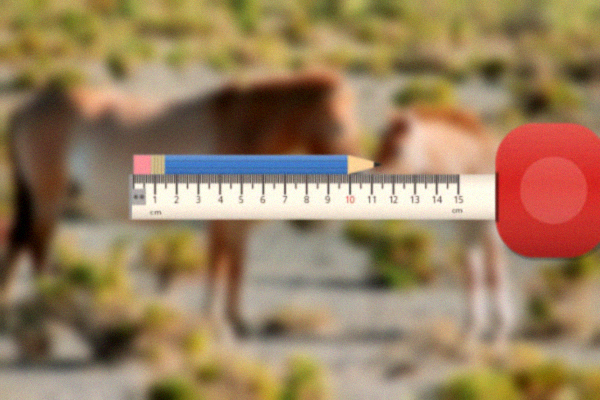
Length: {"value": 11.5, "unit": "cm"}
